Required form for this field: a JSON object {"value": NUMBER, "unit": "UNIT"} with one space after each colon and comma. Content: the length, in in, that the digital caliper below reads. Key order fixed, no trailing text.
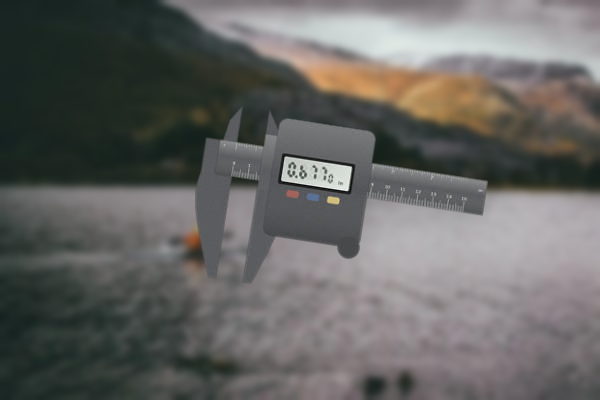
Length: {"value": 0.6770, "unit": "in"}
